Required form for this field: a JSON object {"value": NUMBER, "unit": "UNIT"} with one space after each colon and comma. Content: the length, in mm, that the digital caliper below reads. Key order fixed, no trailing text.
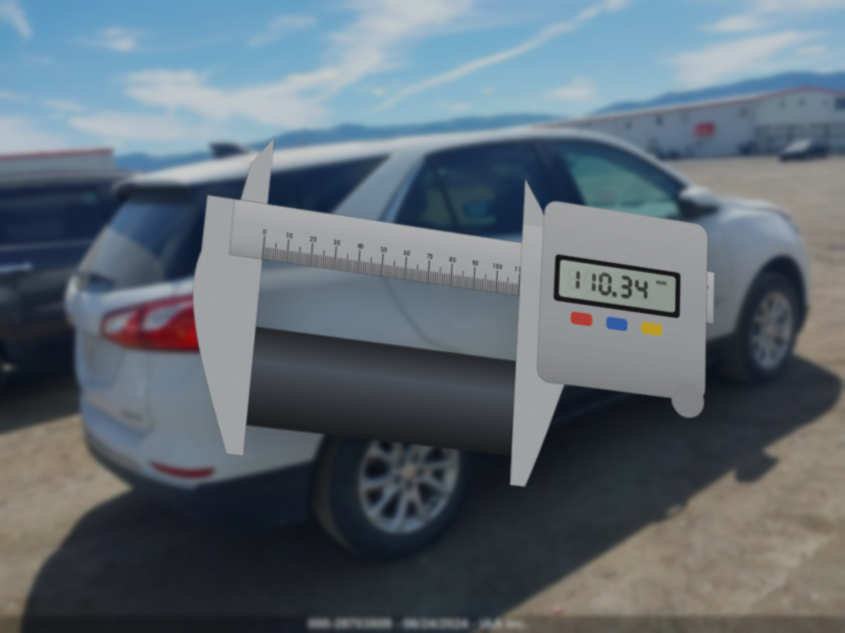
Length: {"value": 110.34, "unit": "mm"}
